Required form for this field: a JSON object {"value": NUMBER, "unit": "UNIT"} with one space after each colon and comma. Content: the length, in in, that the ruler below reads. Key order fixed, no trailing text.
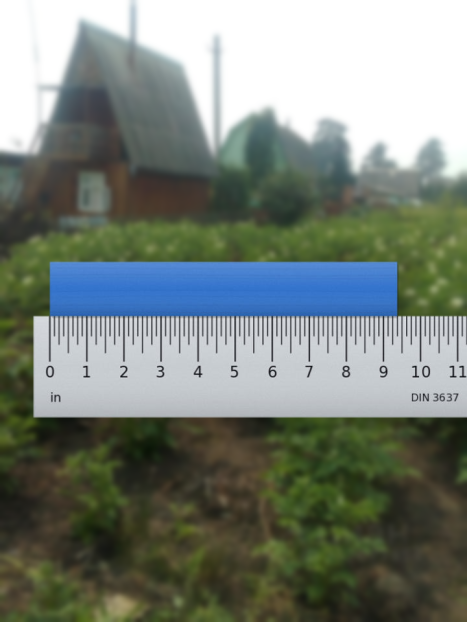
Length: {"value": 9.375, "unit": "in"}
